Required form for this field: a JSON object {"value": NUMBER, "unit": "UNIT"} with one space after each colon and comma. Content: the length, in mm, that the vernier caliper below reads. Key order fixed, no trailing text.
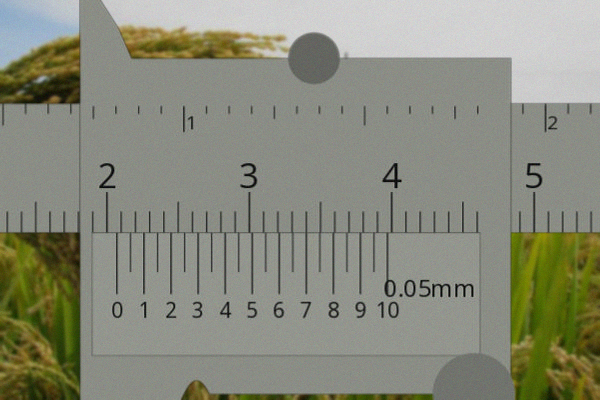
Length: {"value": 20.7, "unit": "mm"}
